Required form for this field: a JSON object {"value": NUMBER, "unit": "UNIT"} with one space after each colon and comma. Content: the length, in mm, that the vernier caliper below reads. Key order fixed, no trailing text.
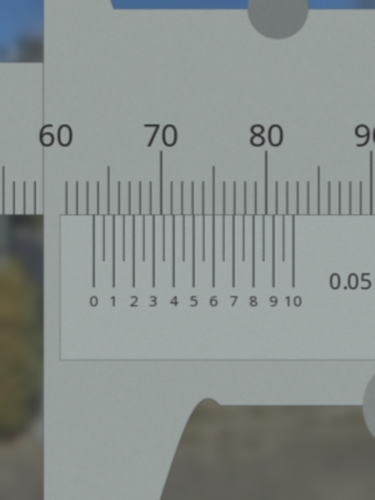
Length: {"value": 63.6, "unit": "mm"}
